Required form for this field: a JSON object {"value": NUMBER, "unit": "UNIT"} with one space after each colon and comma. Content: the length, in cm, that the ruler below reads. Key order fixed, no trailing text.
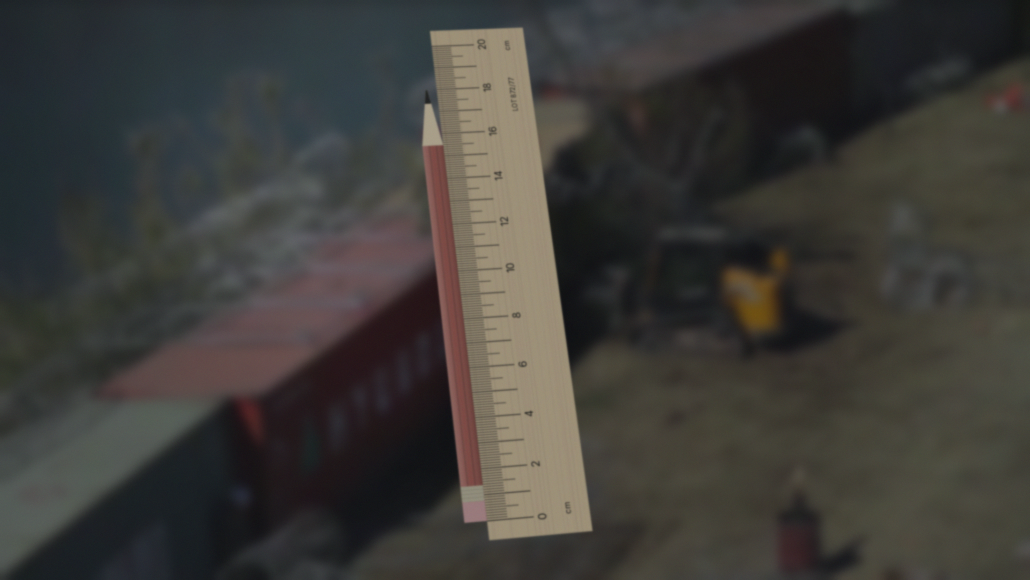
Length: {"value": 18, "unit": "cm"}
